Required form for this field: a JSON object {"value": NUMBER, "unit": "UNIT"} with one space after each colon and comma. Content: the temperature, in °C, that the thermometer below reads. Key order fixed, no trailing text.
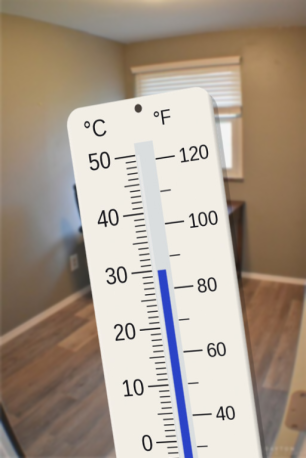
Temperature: {"value": 30, "unit": "°C"}
